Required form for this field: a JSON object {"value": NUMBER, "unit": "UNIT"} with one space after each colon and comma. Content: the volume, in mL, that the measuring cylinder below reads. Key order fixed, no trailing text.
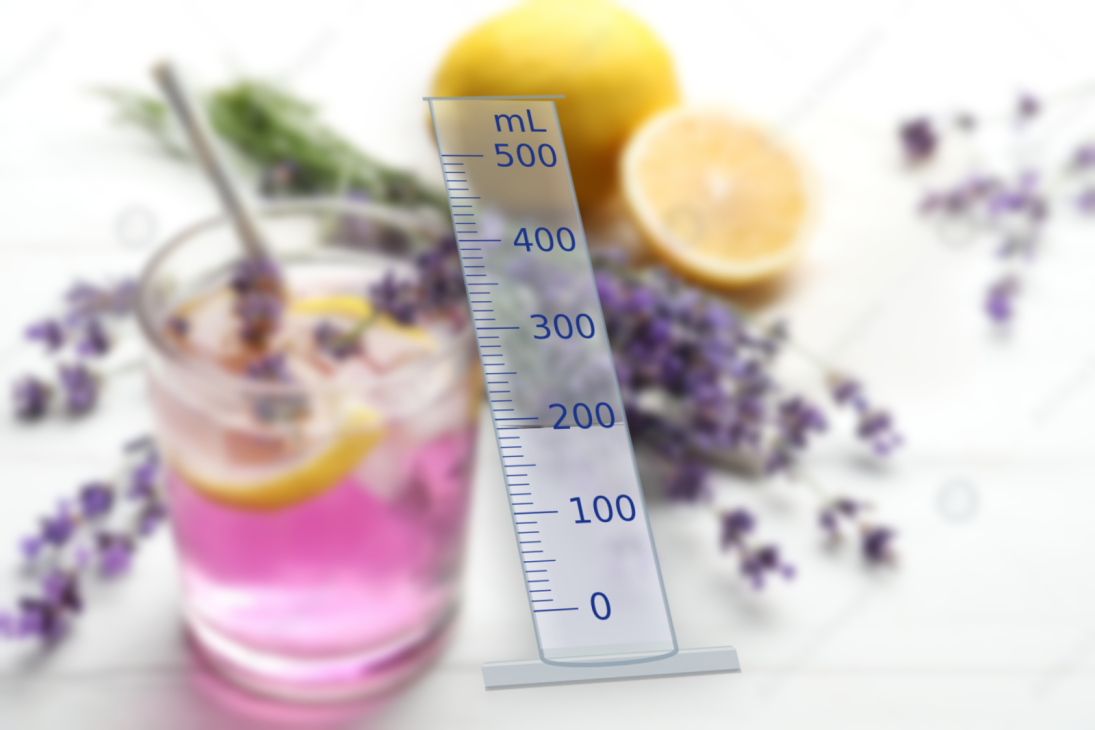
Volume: {"value": 190, "unit": "mL"}
